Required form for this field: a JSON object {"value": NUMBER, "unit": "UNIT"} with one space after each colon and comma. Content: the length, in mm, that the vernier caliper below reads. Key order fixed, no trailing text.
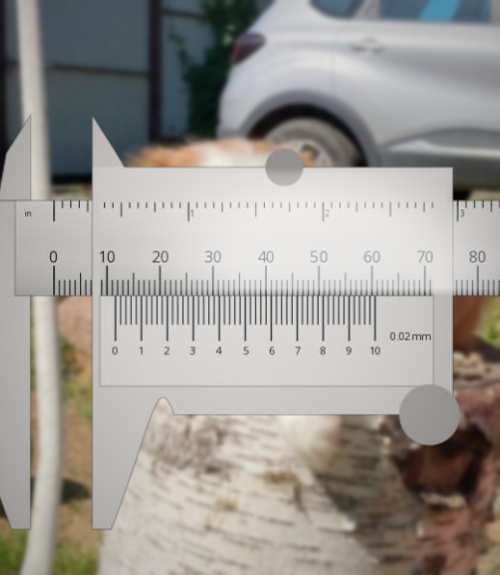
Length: {"value": 11.6, "unit": "mm"}
